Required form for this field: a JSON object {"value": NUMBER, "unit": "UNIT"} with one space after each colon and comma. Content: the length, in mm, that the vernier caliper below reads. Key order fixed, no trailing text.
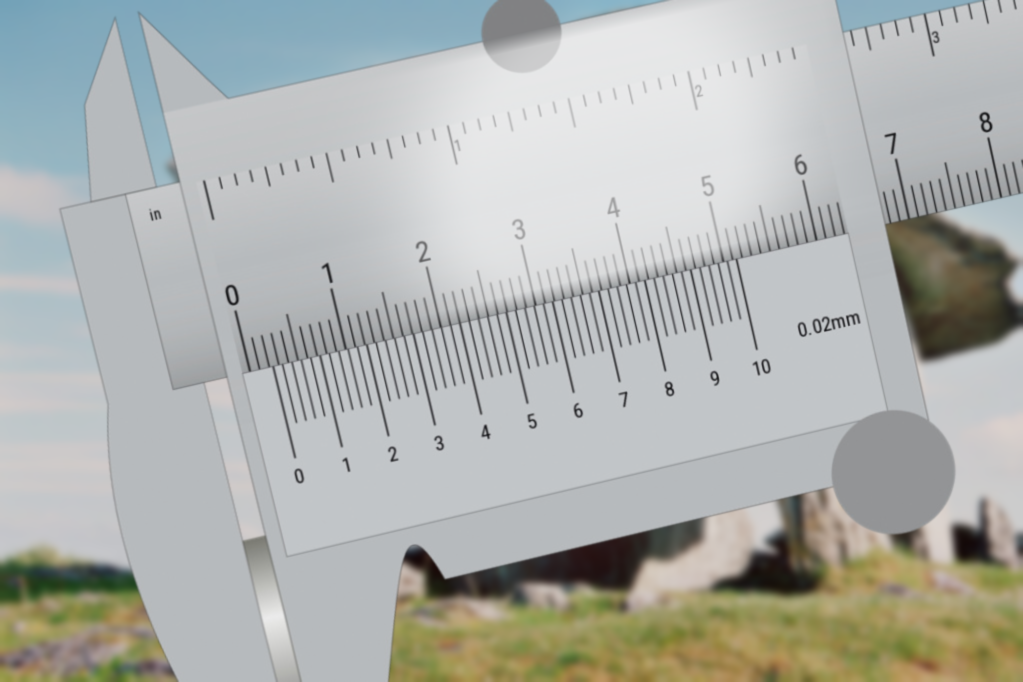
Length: {"value": 2.4, "unit": "mm"}
